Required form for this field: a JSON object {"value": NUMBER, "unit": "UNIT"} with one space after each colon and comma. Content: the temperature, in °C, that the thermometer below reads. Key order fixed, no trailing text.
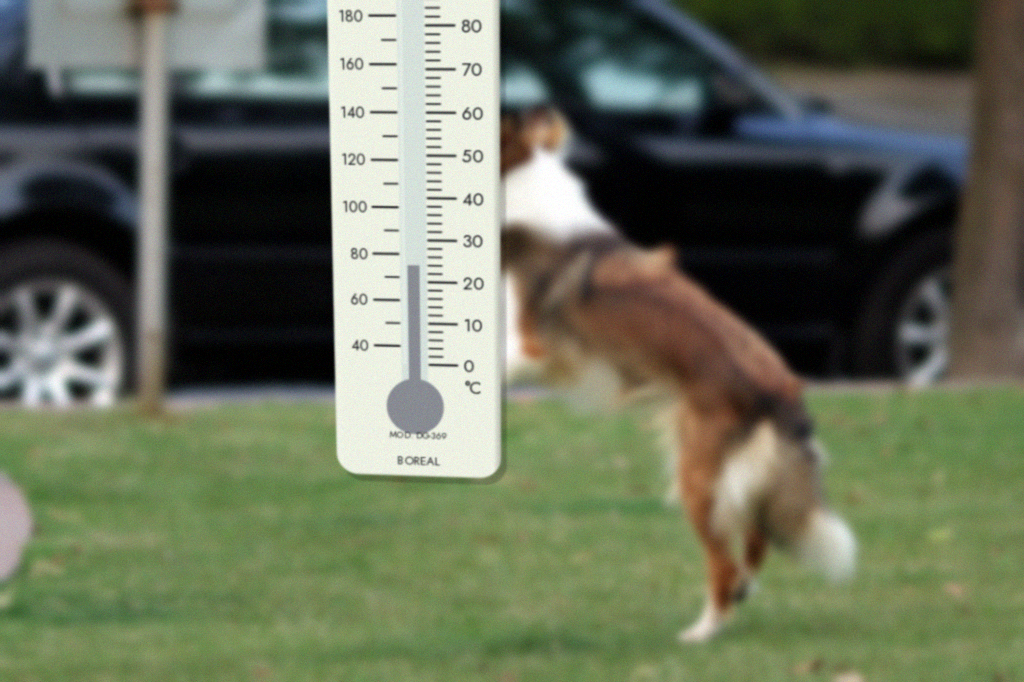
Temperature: {"value": 24, "unit": "°C"}
